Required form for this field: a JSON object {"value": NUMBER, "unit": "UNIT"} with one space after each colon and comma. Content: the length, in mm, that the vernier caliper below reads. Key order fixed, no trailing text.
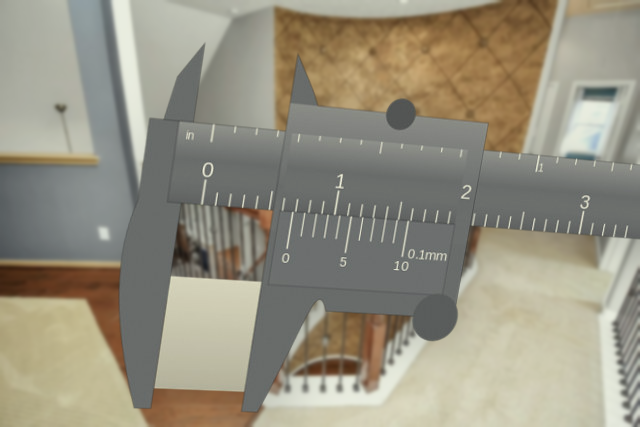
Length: {"value": 6.8, "unit": "mm"}
